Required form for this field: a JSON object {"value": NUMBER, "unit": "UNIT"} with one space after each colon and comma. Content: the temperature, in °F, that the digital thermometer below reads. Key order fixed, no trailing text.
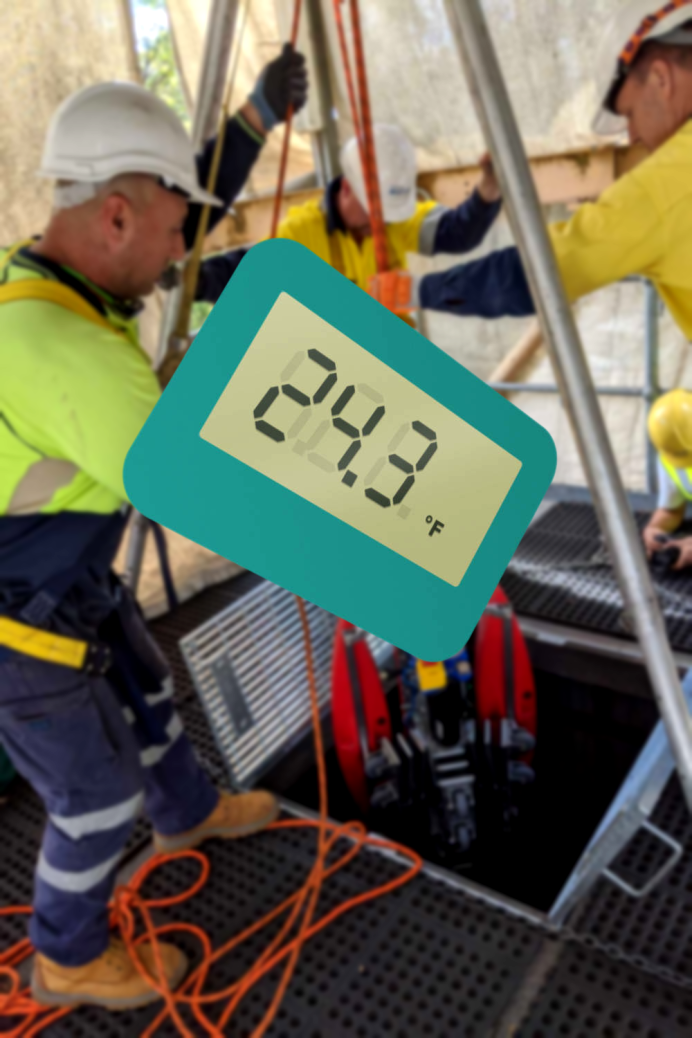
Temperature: {"value": 24.3, "unit": "°F"}
